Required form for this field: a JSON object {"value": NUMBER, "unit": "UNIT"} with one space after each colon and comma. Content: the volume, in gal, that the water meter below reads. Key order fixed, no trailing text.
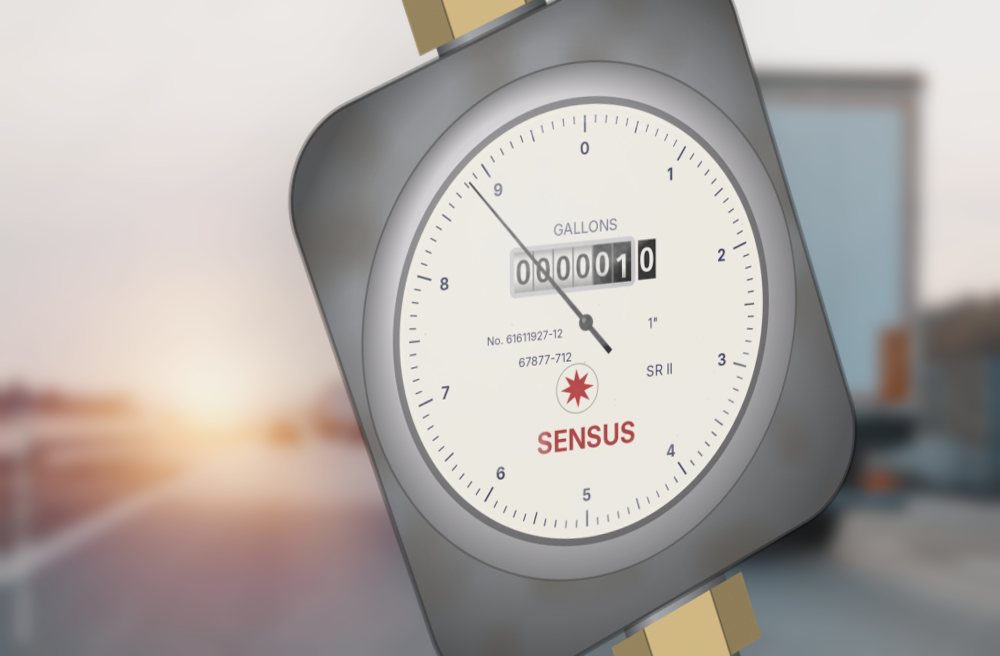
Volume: {"value": 8.8, "unit": "gal"}
